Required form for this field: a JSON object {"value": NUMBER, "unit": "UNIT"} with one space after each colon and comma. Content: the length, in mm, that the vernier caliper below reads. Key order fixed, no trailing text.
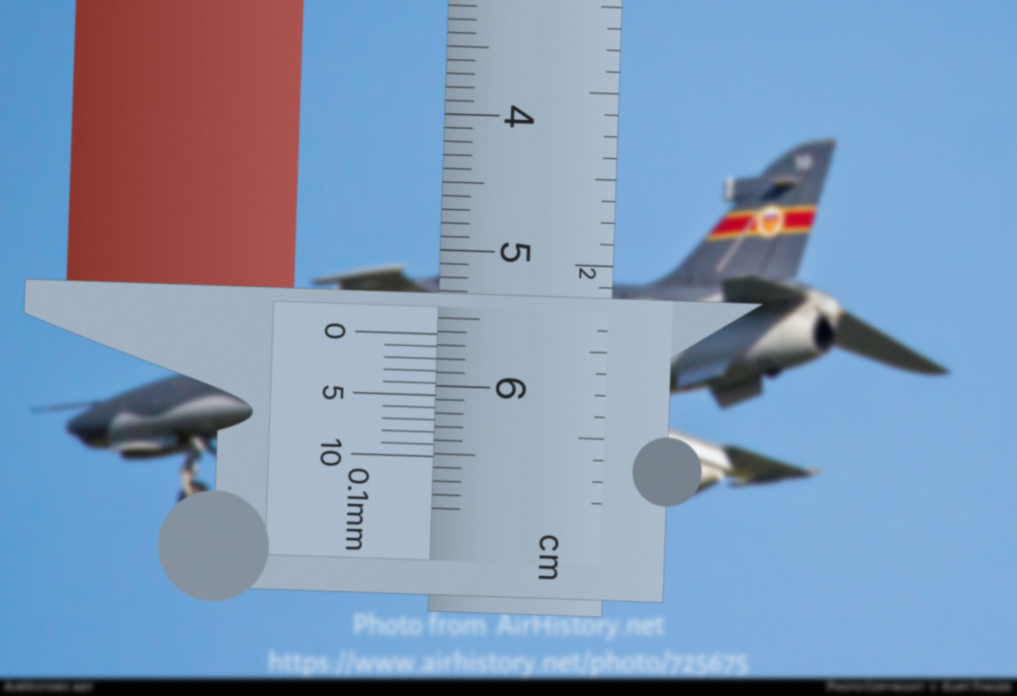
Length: {"value": 56.2, "unit": "mm"}
